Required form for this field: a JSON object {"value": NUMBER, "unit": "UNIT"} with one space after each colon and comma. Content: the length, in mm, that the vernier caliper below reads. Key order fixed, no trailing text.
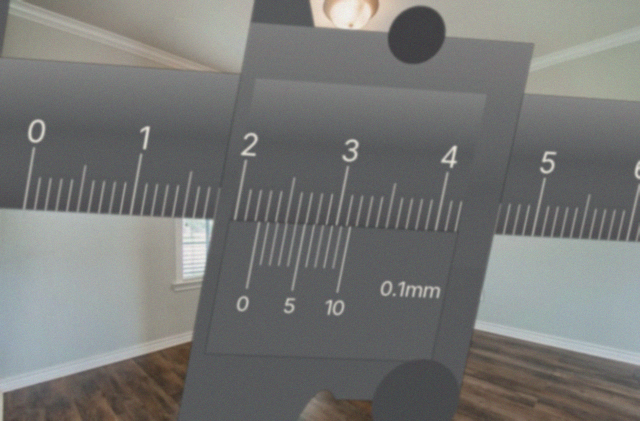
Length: {"value": 22.4, "unit": "mm"}
